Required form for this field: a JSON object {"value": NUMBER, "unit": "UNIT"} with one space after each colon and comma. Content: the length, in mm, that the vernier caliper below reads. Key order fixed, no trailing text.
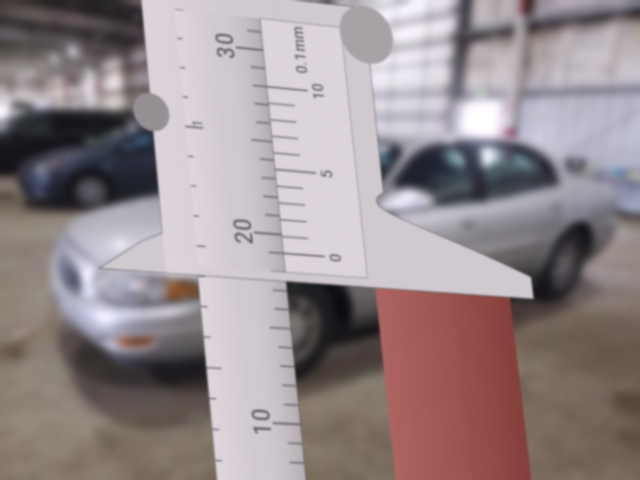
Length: {"value": 19.0, "unit": "mm"}
